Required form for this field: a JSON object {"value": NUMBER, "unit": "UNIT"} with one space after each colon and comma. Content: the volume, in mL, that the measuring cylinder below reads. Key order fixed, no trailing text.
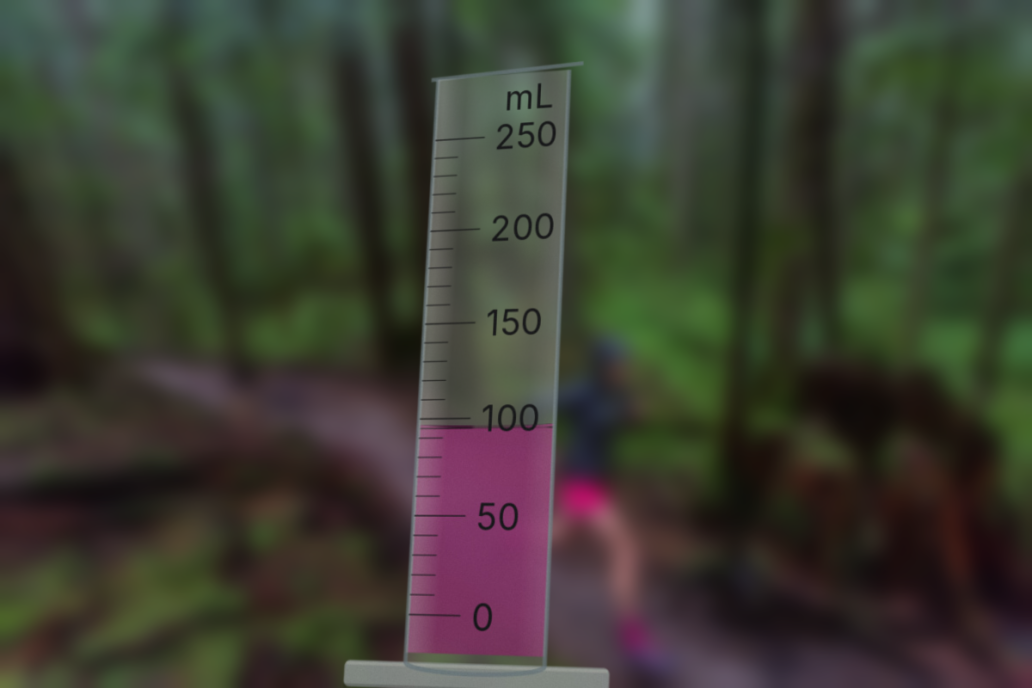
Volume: {"value": 95, "unit": "mL"}
